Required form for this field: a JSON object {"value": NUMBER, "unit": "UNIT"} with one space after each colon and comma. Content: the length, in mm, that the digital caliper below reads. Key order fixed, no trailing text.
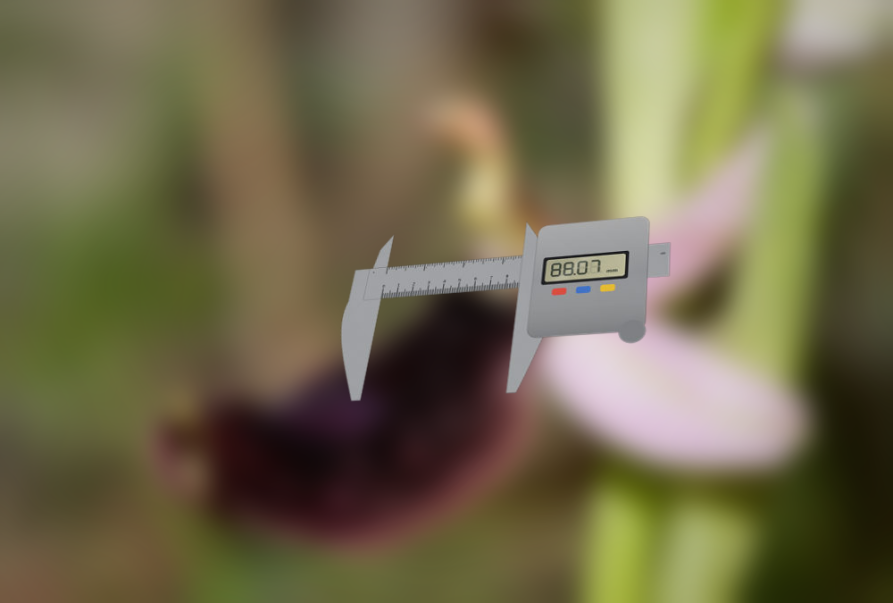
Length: {"value": 88.07, "unit": "mm"}
